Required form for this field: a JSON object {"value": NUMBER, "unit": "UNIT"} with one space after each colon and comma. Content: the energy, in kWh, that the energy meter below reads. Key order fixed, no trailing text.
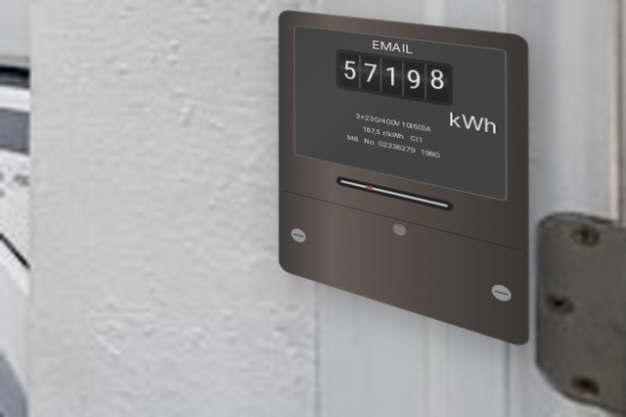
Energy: {"value": 57198, "unit": "kWh"}
